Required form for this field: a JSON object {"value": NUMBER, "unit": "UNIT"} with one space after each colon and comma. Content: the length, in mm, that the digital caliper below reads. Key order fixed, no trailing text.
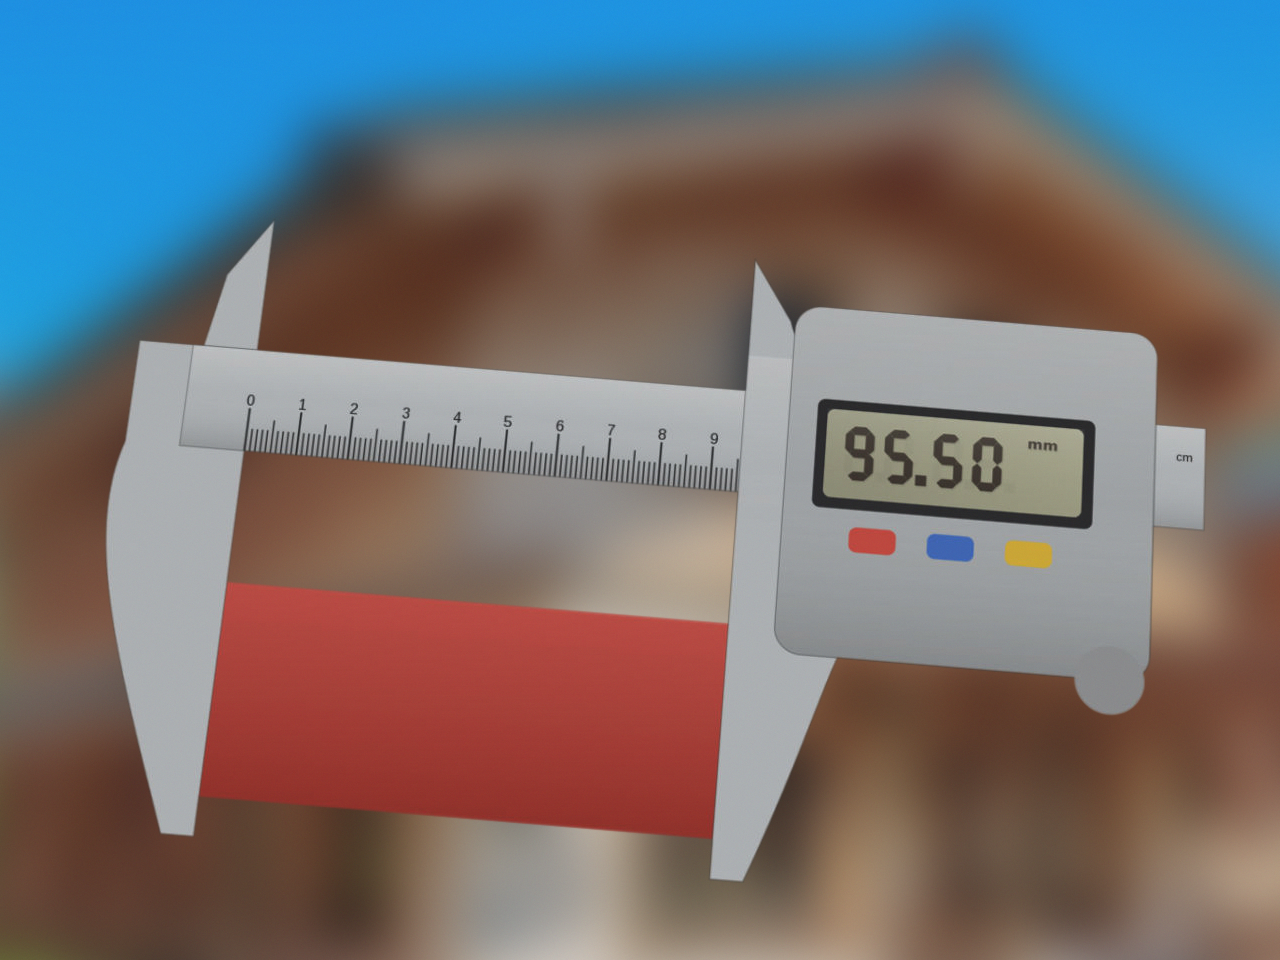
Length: {"value": 95.50, "unit": "mm"}
